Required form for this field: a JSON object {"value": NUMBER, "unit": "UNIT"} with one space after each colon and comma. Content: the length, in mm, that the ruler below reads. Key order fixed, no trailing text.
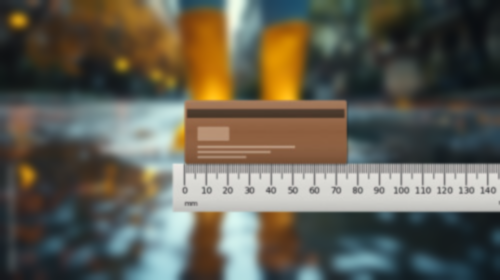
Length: {"value": 75, "unit": "mm"}
